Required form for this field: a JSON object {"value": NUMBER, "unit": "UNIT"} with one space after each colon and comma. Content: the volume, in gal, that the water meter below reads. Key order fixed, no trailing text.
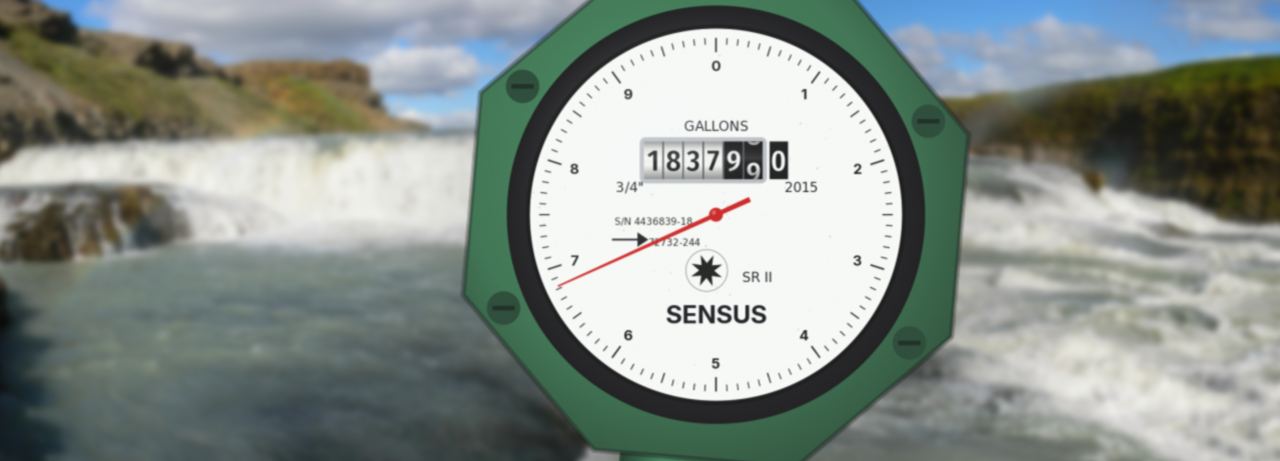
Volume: {"value": 1837986.8, "unit": "gal"}
